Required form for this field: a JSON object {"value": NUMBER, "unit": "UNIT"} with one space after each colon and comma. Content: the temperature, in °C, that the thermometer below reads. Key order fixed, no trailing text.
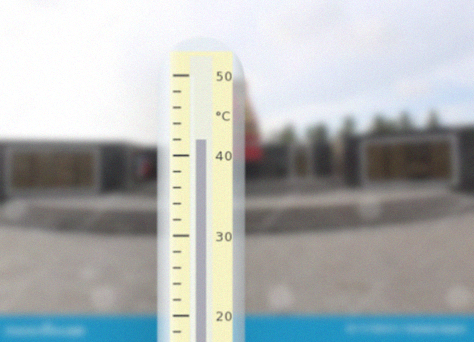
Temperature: {"value": 42, "unit": "°C"}
